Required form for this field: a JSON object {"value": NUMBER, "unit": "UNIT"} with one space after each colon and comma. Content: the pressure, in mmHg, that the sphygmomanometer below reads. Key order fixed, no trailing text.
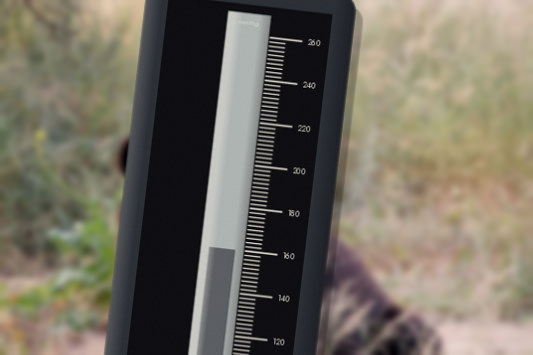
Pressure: {"value": 160, "unit": "mmHg"}
